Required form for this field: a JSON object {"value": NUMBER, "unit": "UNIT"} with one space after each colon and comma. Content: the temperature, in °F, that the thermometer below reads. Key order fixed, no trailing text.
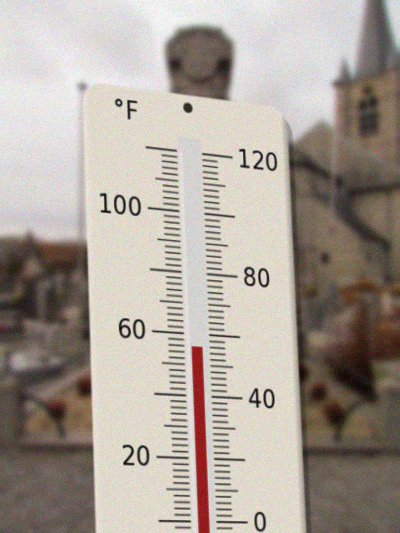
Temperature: {"value": 56, "unit": "°F"}
